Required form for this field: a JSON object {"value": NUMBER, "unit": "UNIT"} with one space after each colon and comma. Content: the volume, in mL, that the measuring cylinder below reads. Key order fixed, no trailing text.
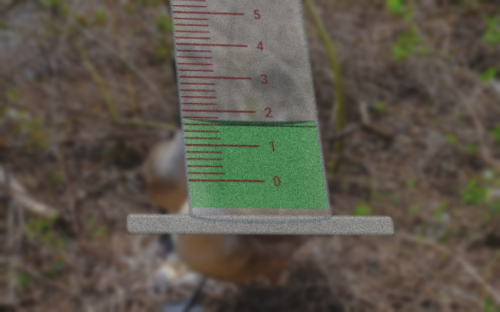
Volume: {"value": 1.6, "unit": "mL"}
